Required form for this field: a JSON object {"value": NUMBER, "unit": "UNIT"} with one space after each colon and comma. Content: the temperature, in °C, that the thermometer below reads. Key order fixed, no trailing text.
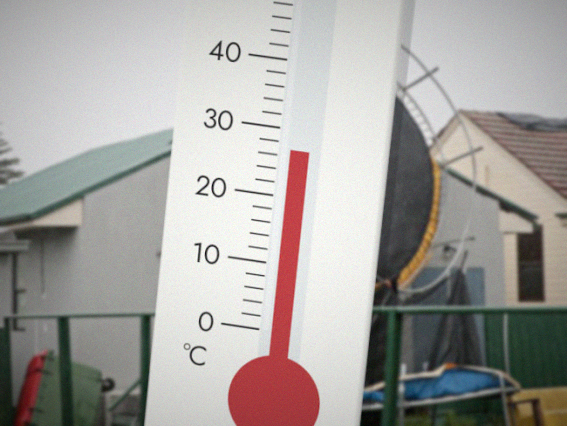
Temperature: {"value": 27, "unit": "°C"}
